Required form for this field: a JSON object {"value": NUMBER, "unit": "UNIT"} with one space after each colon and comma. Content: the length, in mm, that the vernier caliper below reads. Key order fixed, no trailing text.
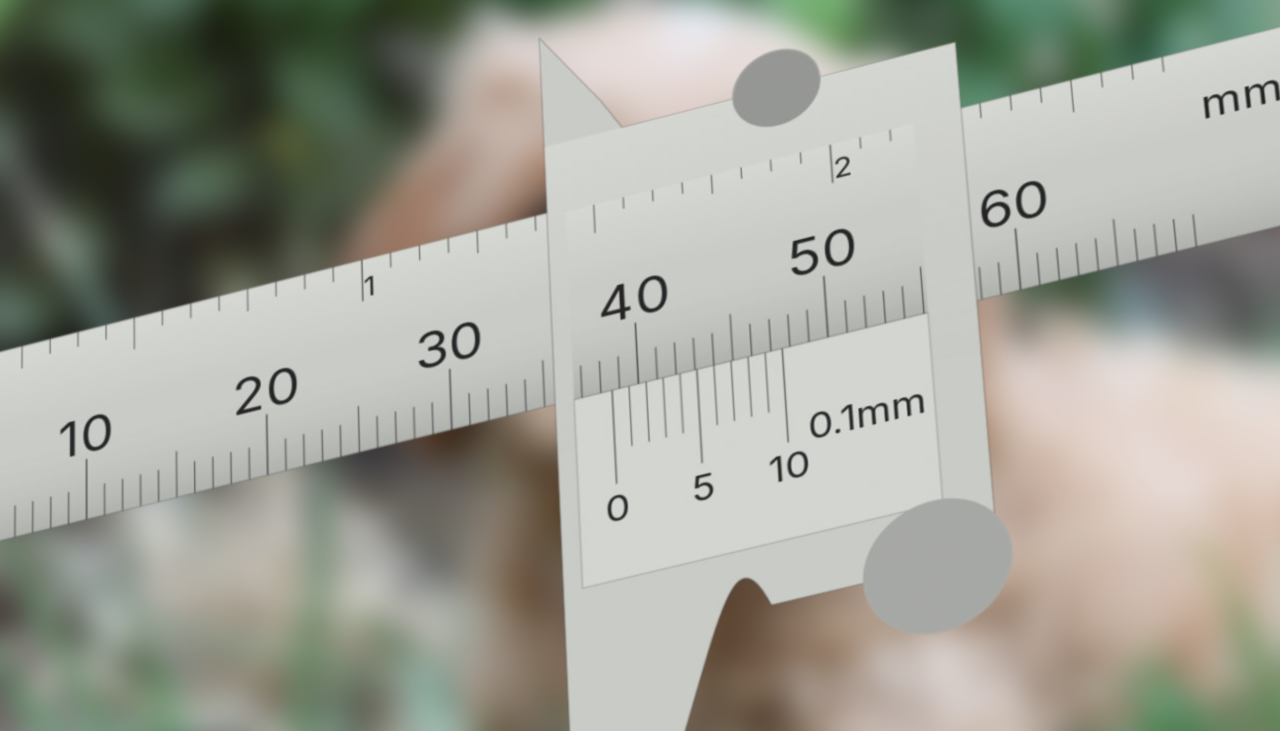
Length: {"value": 38.6, "unit": "mm"}
